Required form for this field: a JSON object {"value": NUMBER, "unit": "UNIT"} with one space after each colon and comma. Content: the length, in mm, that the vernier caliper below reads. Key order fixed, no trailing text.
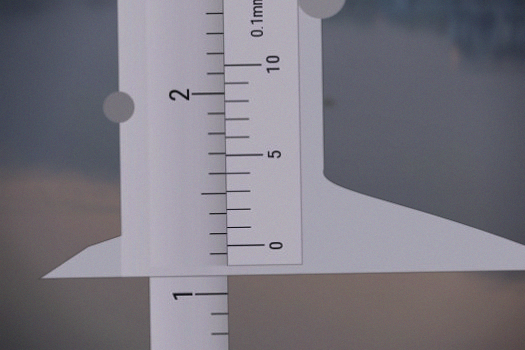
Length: {"value": 12.4, "unit": "mm"}
